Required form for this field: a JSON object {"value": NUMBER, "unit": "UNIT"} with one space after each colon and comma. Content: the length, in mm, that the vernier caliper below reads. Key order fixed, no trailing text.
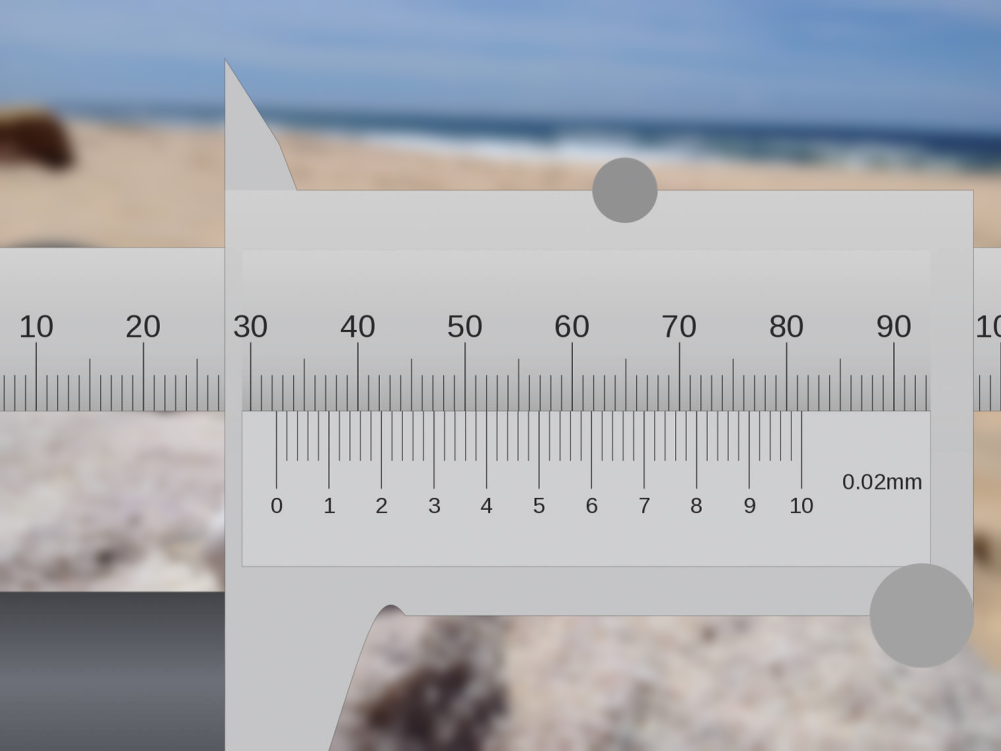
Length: {"value": 32.4, "unit": "mm"}
